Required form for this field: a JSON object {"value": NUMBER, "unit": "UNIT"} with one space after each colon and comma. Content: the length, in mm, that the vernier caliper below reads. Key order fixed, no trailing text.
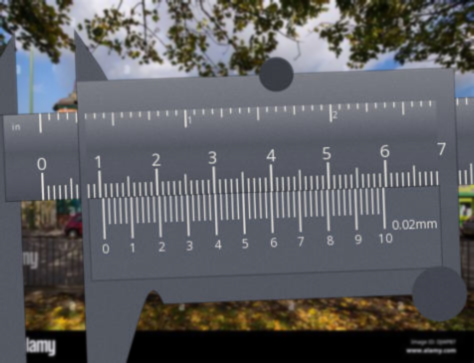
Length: {"value": 10.5, "unit": "mm"}
